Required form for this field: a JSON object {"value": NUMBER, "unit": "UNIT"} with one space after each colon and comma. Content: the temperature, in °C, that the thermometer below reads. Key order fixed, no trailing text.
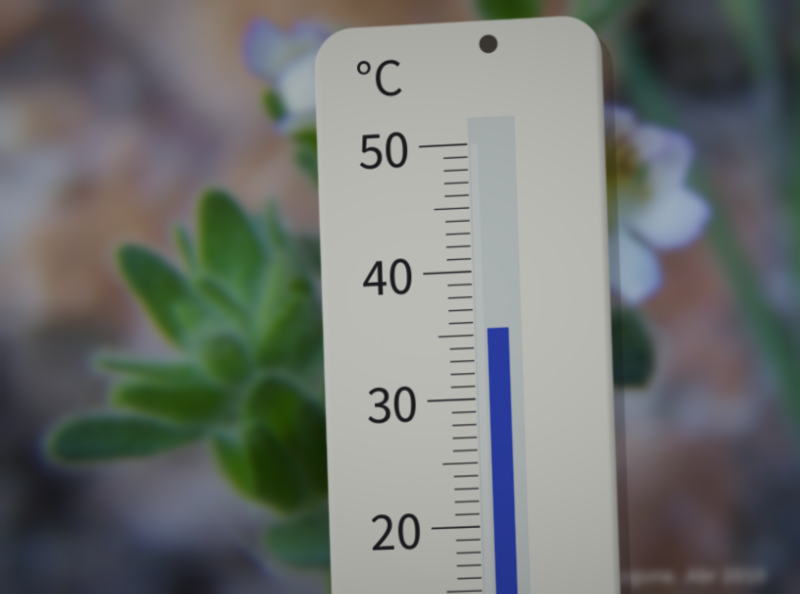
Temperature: {"value": 35.5, "unit": "°C"}
